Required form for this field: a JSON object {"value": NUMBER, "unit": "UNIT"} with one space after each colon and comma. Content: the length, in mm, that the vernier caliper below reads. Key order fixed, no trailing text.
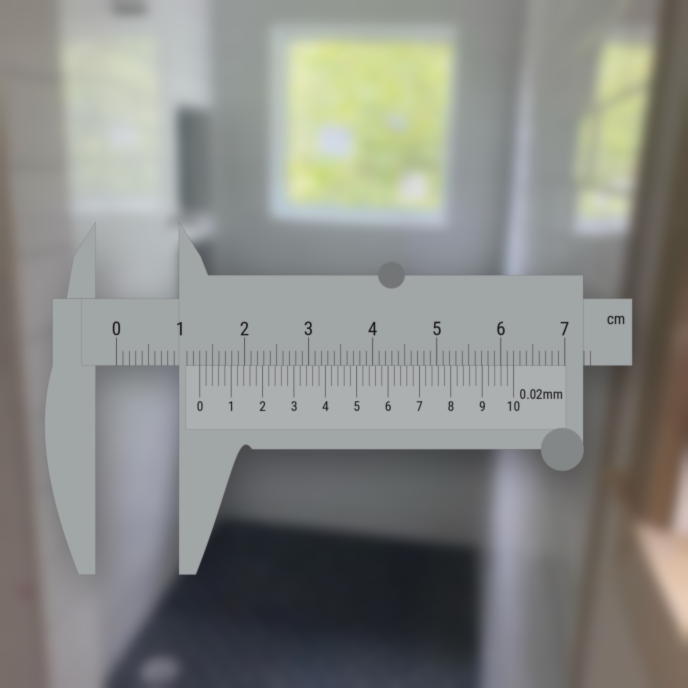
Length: {"value": 13.0, "unit": "mm"}
